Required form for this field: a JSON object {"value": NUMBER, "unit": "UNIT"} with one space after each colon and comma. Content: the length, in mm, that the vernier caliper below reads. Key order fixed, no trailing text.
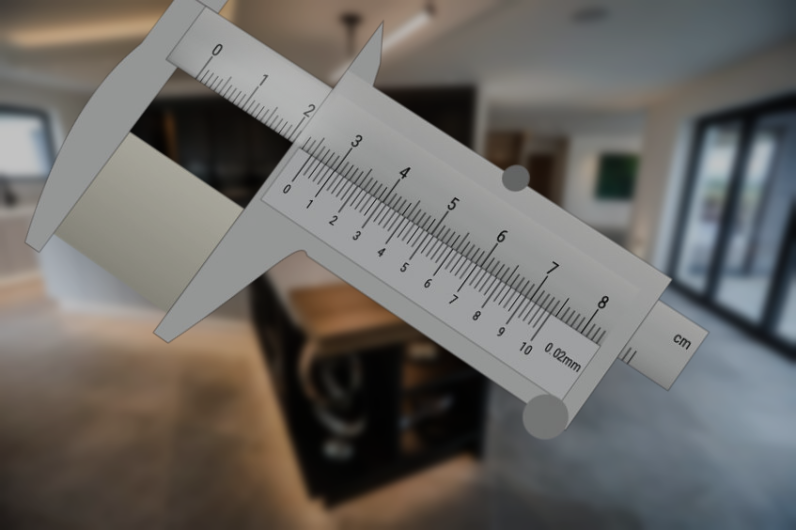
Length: {"value": 25.0, "unit": "mm"}
